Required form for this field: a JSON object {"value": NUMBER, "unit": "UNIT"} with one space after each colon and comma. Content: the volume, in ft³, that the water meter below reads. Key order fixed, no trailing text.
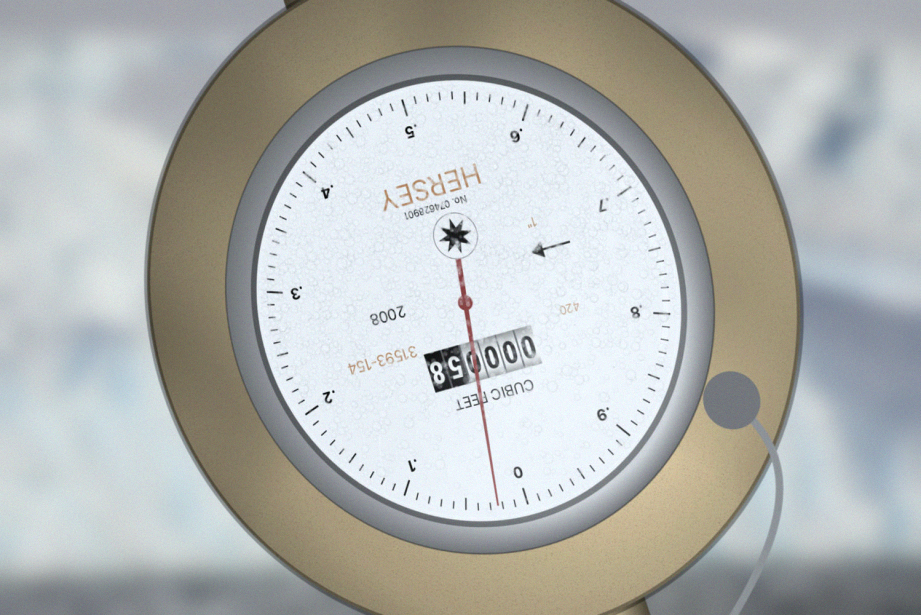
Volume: {"value": 58.02, "unit": "ft³"}
